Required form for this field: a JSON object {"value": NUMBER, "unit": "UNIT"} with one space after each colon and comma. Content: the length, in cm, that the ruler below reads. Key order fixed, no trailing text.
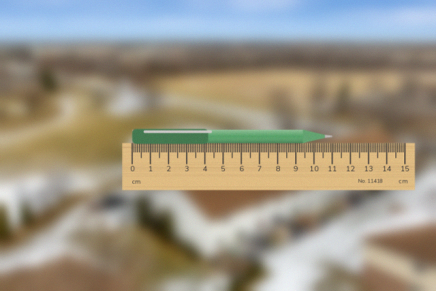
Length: {"value": 11, "unit": "cm"}
